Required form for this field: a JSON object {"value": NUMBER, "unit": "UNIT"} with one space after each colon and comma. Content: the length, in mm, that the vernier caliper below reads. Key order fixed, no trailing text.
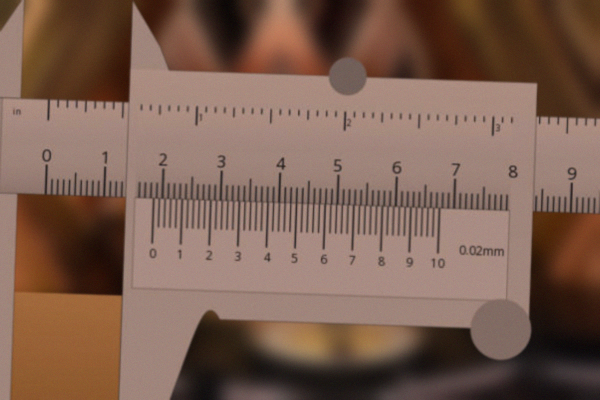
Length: {"value": 18.5, "unit": "mm"}
